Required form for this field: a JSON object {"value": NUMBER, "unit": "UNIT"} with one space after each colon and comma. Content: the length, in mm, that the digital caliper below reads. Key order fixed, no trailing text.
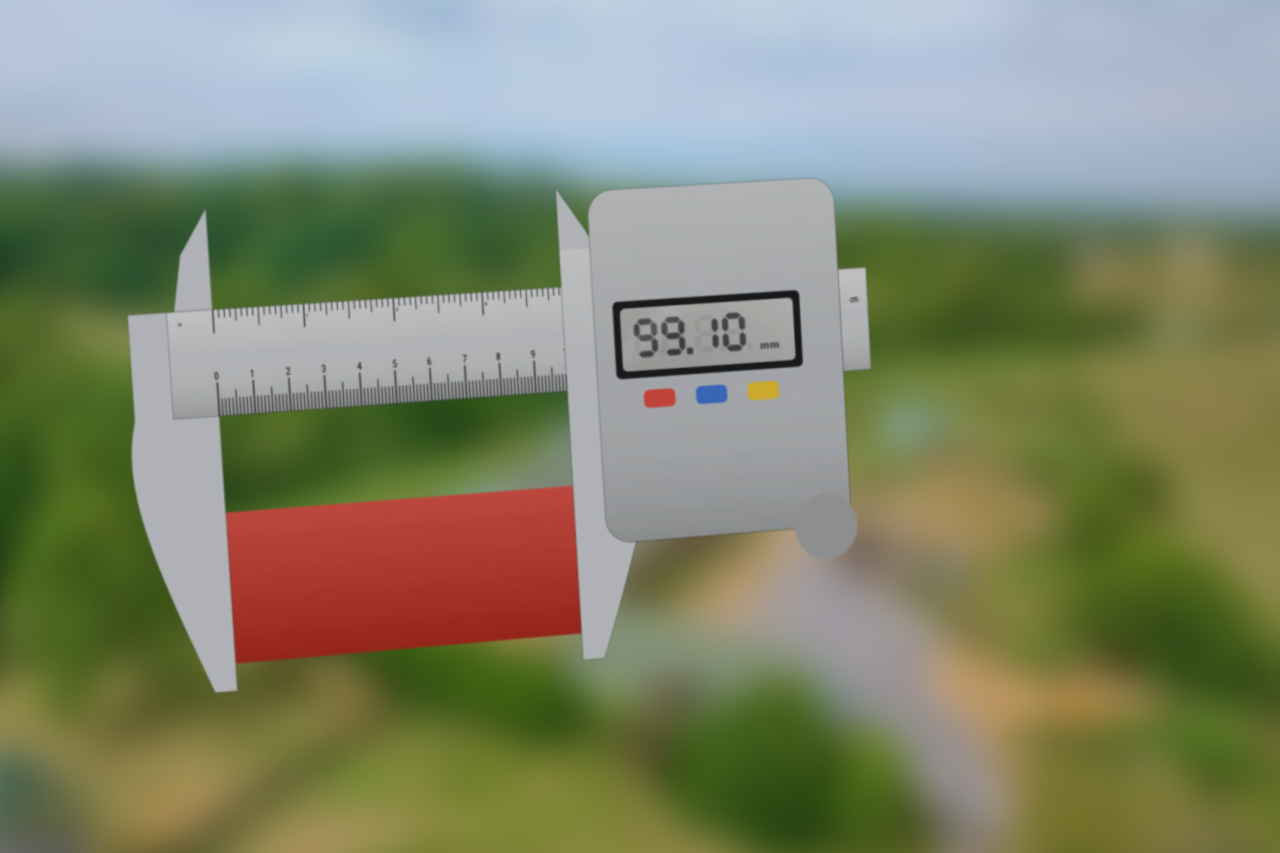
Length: {"value": 99.10, "unit": "mm"}
